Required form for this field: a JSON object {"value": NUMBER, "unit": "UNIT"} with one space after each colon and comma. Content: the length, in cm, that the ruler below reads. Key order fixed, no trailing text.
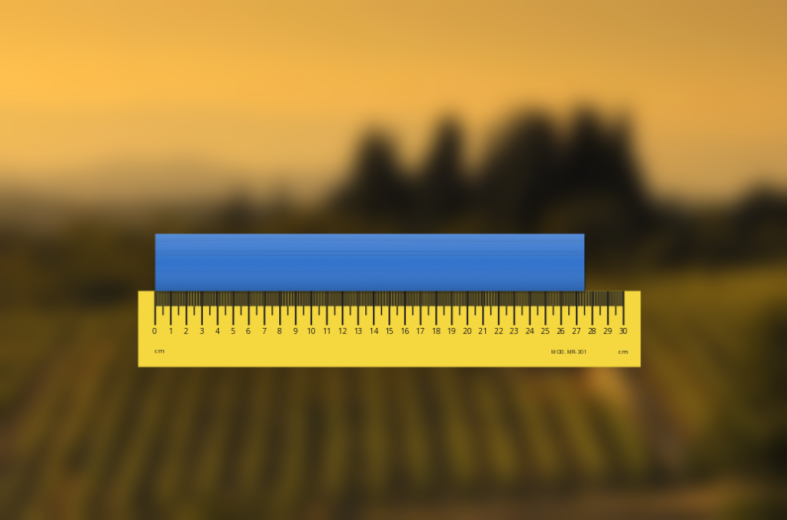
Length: {"value": 27.5, "unit": "cm"}
